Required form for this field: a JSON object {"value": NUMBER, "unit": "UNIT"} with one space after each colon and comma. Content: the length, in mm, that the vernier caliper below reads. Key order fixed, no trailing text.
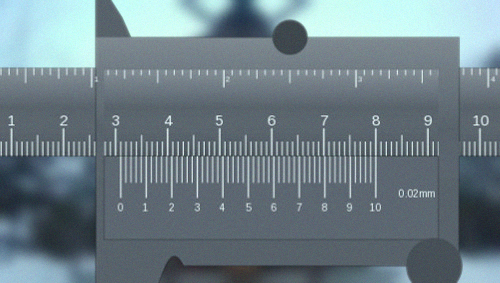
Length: {"value": 31.0, "unit": "mm"}
